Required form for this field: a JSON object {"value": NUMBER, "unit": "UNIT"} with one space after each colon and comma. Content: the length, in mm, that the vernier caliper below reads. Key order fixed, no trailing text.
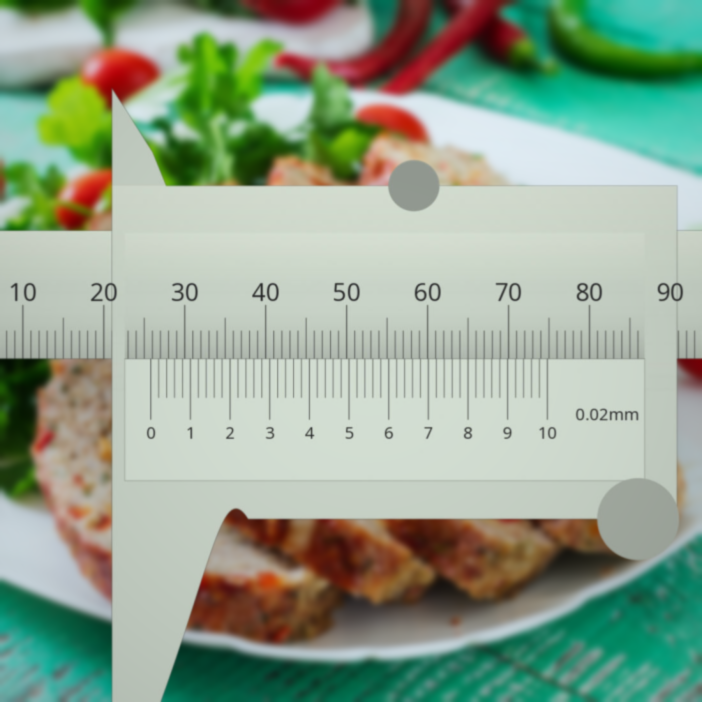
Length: {"value": 25.8, "unit": "mm"}
